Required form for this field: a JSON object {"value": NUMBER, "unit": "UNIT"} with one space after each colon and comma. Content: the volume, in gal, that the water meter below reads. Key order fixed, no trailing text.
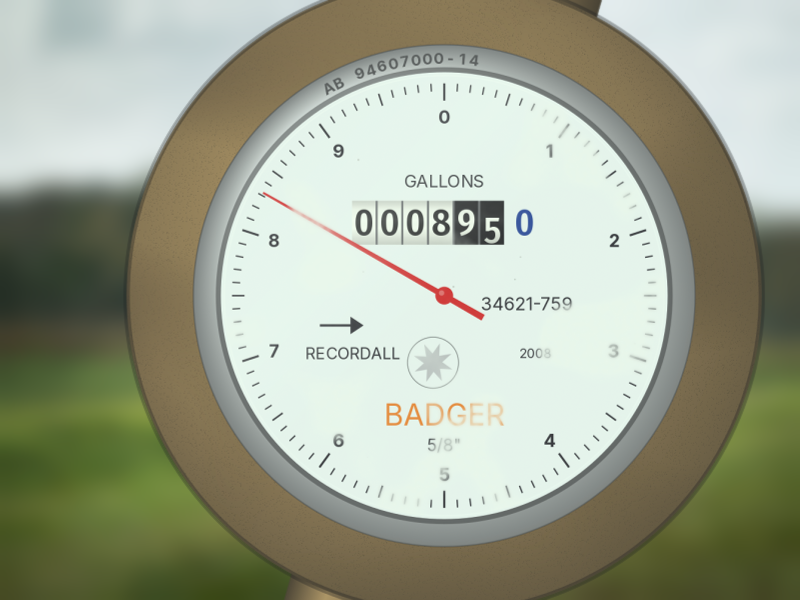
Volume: {"value": 8948.3, "unit": "gal"}
